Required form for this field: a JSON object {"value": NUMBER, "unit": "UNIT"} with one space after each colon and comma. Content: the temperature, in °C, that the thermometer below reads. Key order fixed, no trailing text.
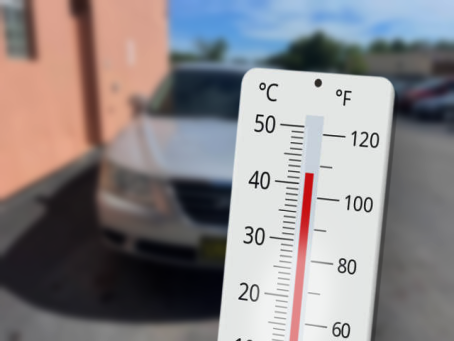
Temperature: {"value": 42, "unit": "°C"}
